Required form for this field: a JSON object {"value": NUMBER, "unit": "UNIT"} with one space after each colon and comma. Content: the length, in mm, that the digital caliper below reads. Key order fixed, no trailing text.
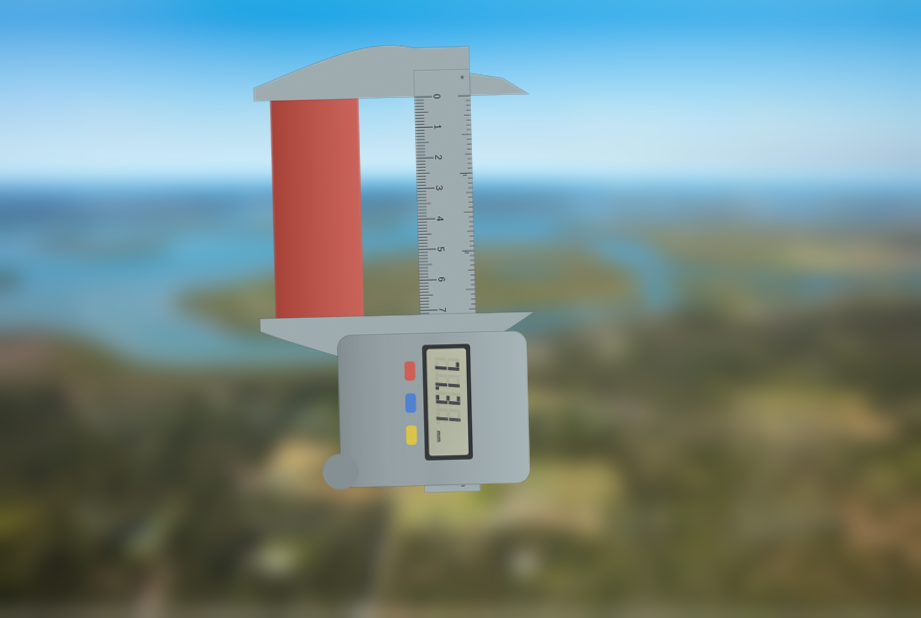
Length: {"value": 71.31, "unit": "mm"}
